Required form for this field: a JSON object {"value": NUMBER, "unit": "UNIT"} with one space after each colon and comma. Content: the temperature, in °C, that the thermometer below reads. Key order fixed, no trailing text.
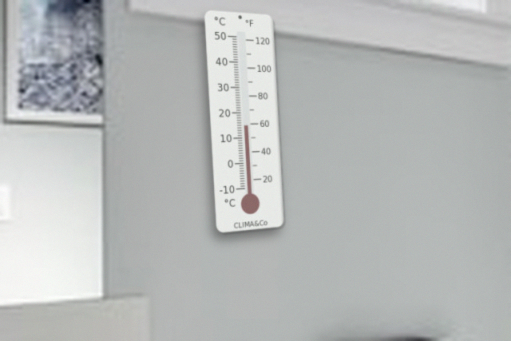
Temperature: {"value": 15, "unit": "°C"}
